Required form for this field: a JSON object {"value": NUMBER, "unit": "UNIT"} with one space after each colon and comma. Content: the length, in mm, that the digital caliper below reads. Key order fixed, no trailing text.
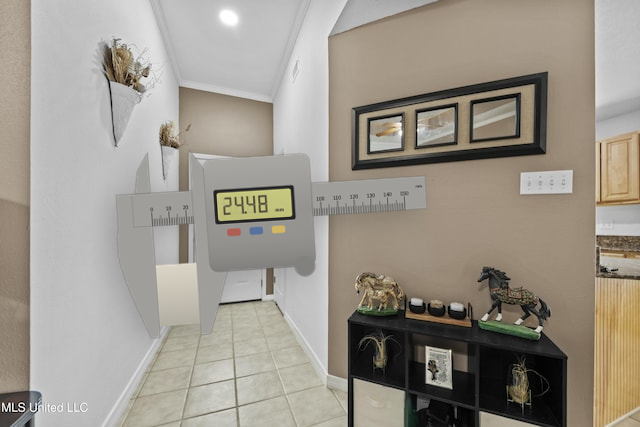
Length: {"value": 24.48, "unit": "mm"}
